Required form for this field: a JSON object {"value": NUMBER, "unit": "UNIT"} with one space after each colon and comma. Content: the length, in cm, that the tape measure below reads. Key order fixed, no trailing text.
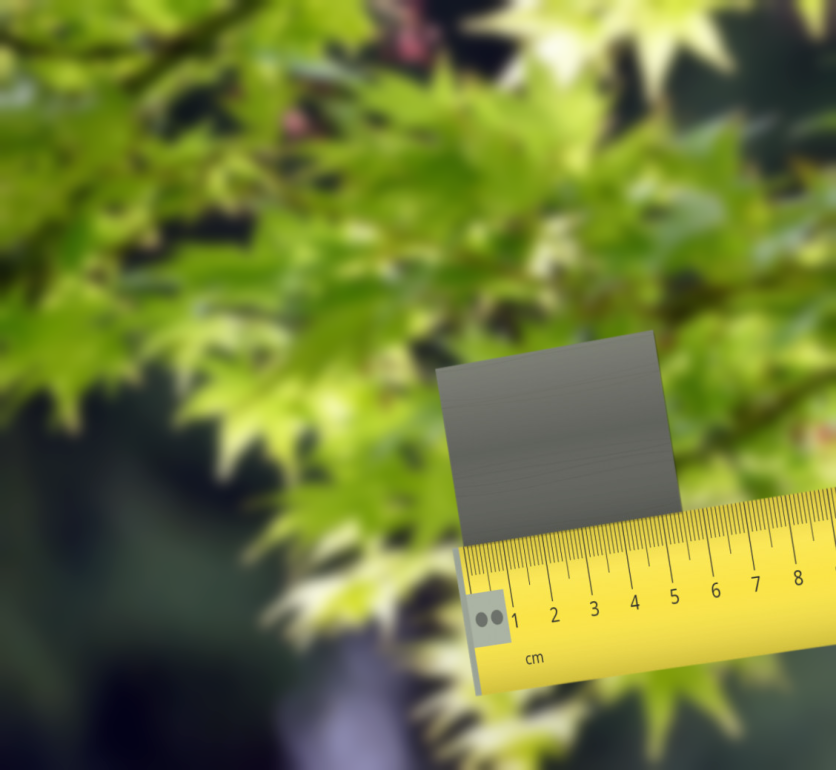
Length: {"value": 5.5, "unit": "cm"}
